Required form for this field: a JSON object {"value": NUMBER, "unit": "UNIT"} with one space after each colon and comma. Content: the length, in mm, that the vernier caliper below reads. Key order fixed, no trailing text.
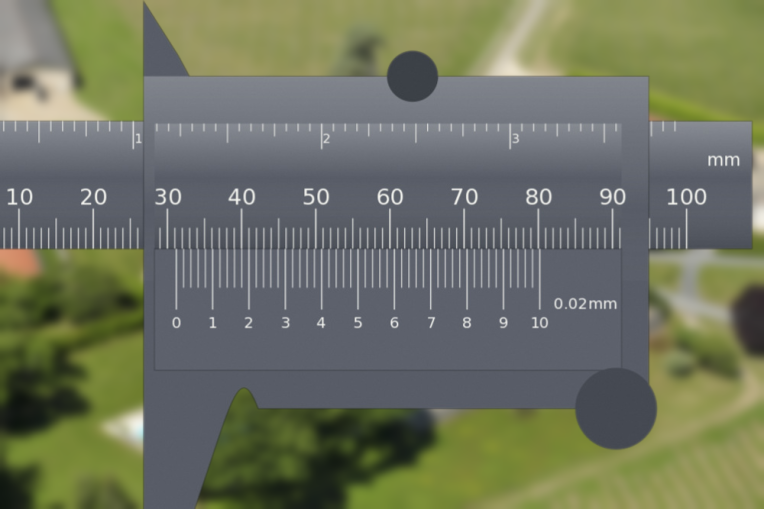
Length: {"value": 31.2, "unit": "mm"}
